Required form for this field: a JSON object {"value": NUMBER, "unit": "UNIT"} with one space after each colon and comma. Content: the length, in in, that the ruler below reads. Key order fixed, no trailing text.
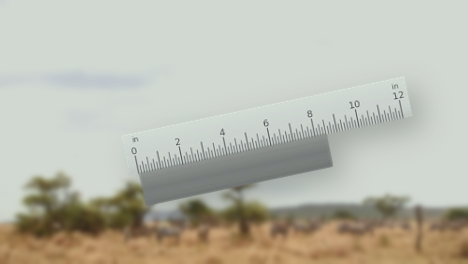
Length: {"value": 8.5, "unit": "in"}
